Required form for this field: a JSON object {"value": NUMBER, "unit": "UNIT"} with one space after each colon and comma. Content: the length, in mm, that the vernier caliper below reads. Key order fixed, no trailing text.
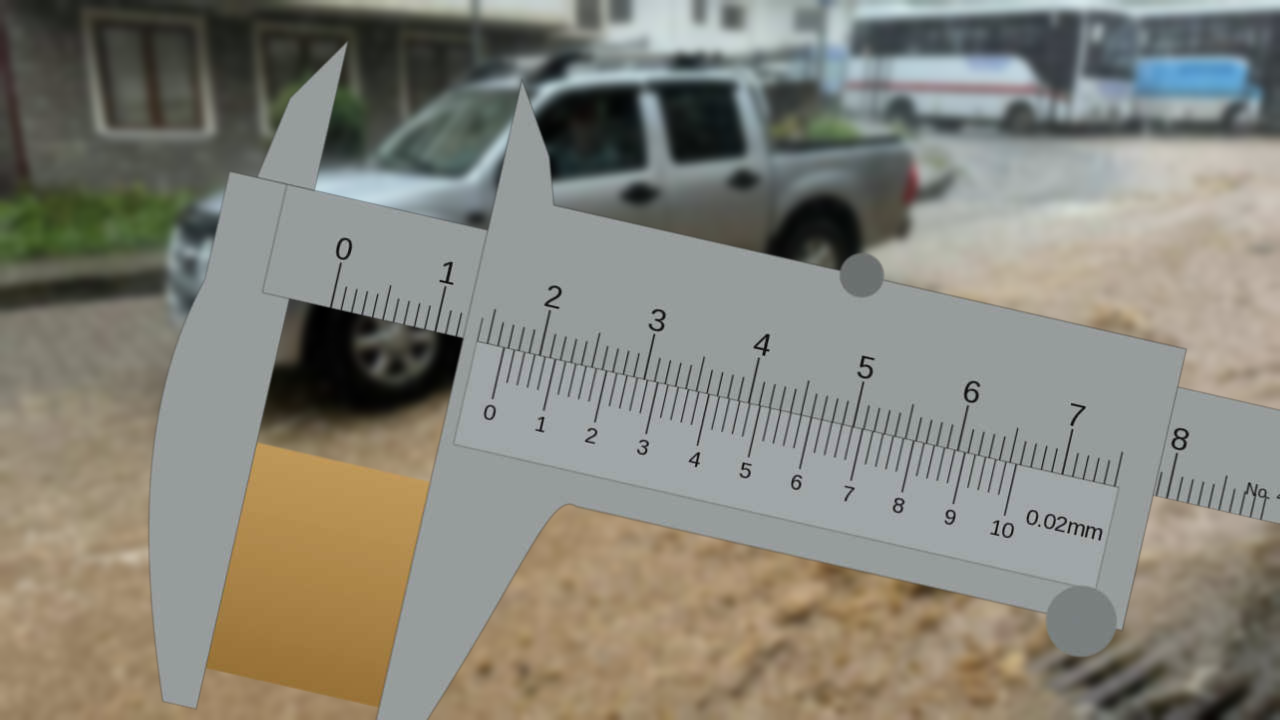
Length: {"value": 16.6, "unit": "mm"}
